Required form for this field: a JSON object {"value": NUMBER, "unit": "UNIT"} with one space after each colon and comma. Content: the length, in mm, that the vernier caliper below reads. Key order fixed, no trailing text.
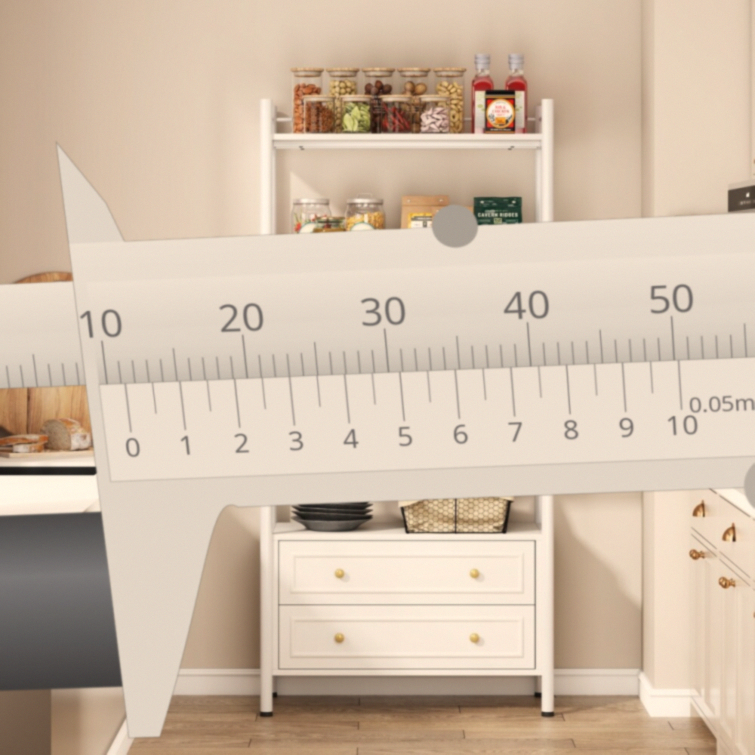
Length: {"value": 11.3, "unit": "mm"}
